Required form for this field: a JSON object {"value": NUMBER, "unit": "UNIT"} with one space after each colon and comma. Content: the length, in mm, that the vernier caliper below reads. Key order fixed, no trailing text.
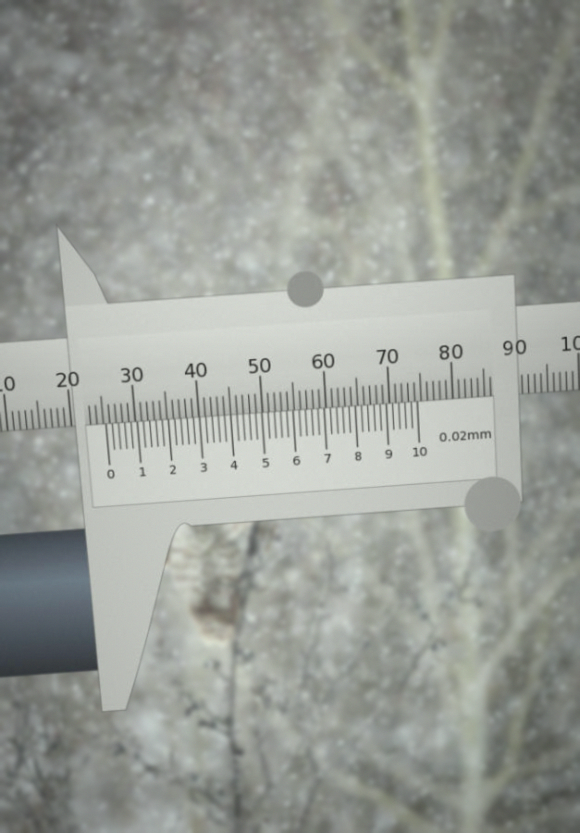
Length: {"value": 25.4, "unit": "mm"}
